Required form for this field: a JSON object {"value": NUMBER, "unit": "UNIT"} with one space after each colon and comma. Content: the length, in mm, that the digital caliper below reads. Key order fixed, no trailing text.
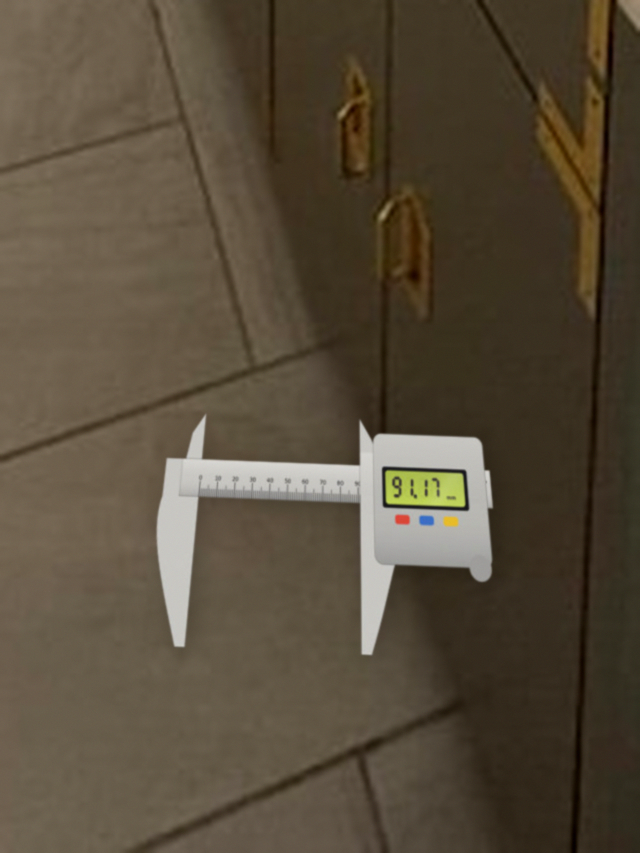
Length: {"value": 91.17, "unit": "mm"}
